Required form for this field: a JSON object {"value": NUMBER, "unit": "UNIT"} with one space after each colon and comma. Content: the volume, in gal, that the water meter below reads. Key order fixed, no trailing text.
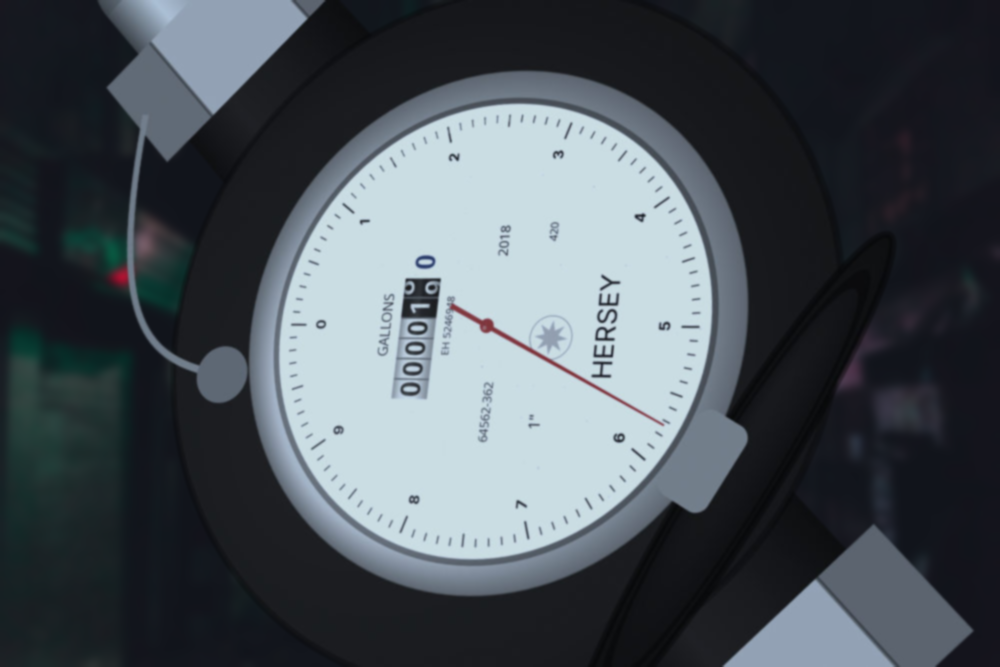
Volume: {"value": 185.7, "unit": "gal"}
